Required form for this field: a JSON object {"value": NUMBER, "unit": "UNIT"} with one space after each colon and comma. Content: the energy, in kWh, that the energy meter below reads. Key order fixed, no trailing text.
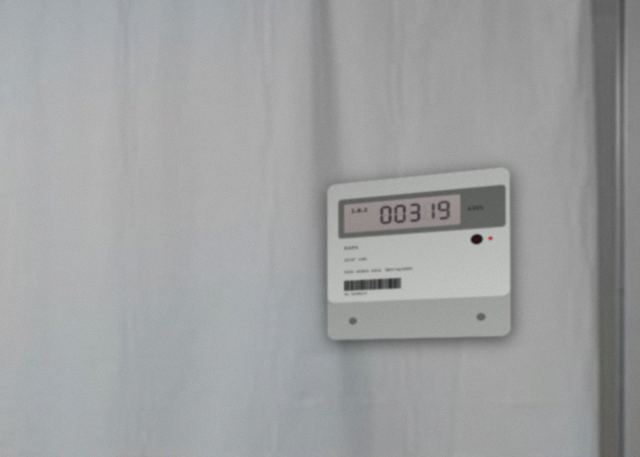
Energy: {"value": 319, "unit": "kWh"}
